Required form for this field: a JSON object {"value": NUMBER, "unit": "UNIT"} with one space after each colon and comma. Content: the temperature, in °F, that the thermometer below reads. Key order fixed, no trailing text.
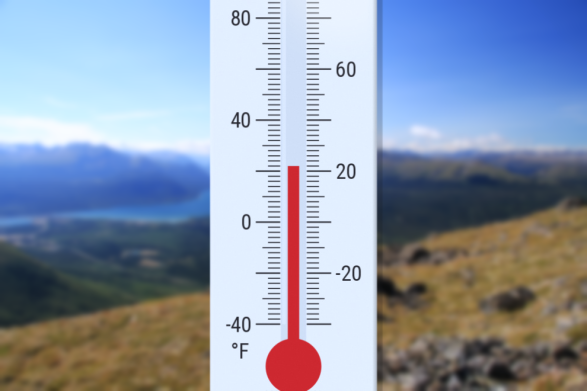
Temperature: {"value": 22, "unit": "°F"}
